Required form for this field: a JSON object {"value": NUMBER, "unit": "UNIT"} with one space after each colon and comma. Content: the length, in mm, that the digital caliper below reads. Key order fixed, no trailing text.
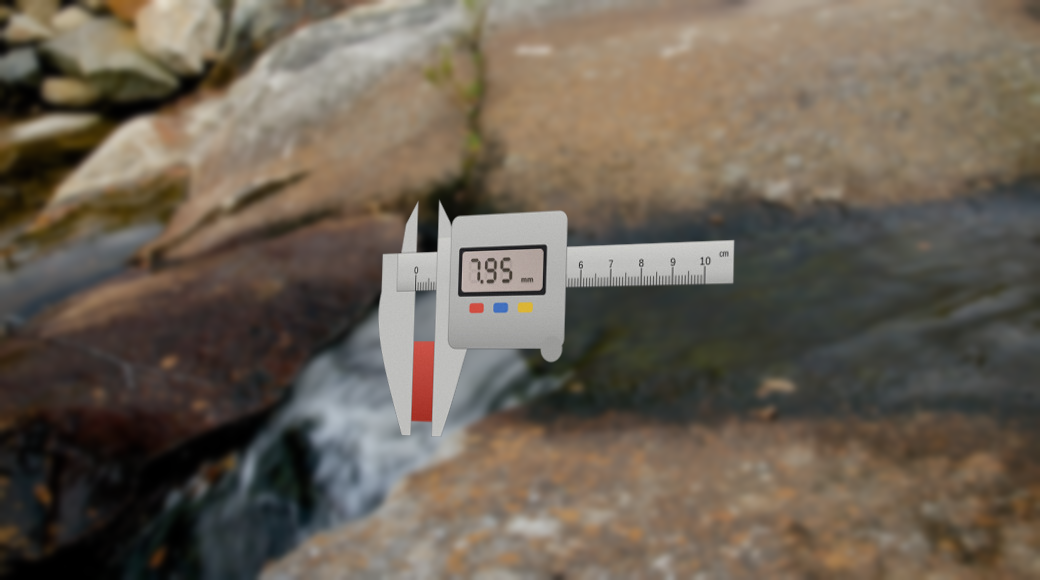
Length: {"value": 7.95, "unit": "mm"}
